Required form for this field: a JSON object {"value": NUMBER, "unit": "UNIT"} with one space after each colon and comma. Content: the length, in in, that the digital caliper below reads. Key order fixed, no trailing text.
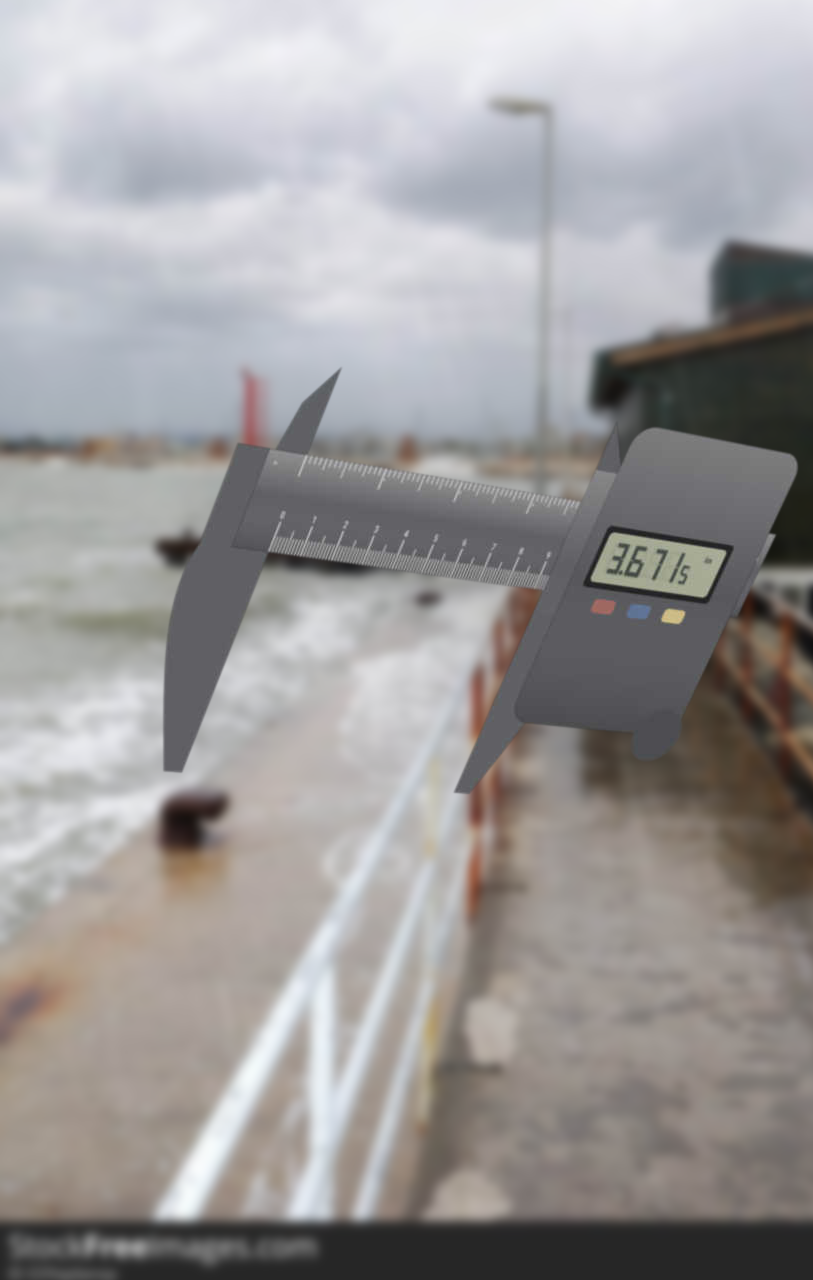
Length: {"value": 3.6715, "unit": "in"}
